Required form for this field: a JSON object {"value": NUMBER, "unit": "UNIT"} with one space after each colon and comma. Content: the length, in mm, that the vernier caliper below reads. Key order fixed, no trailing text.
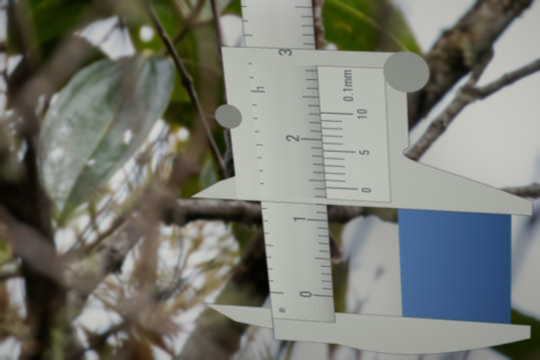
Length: {"value": 14.2, "unit": "mm"}
